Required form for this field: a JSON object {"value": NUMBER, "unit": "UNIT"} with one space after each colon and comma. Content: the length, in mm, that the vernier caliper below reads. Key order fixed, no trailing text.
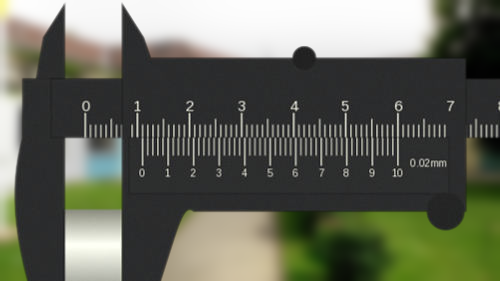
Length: {"value": 11.0, "unit": "mm"}
